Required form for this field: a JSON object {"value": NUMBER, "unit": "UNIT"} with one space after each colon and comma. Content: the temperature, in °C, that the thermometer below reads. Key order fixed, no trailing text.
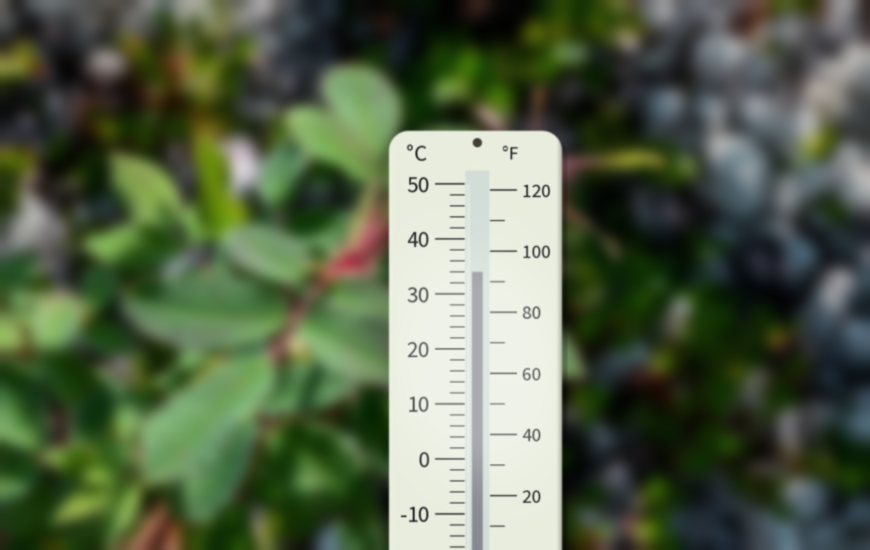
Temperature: {"value": 34, "unit": "°C"}
